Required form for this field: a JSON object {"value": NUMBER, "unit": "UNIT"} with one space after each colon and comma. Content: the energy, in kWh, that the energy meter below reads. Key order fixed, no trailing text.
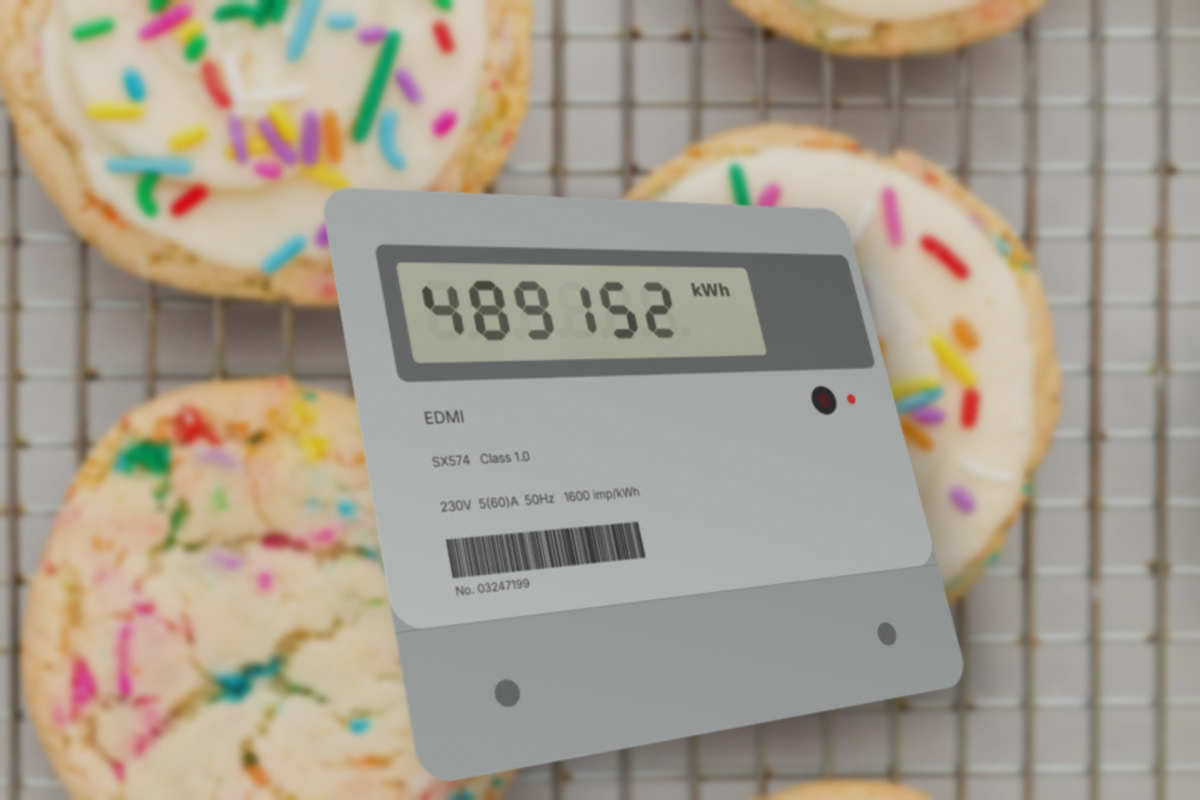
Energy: {"value": 489152, "unit": "kWh"}
